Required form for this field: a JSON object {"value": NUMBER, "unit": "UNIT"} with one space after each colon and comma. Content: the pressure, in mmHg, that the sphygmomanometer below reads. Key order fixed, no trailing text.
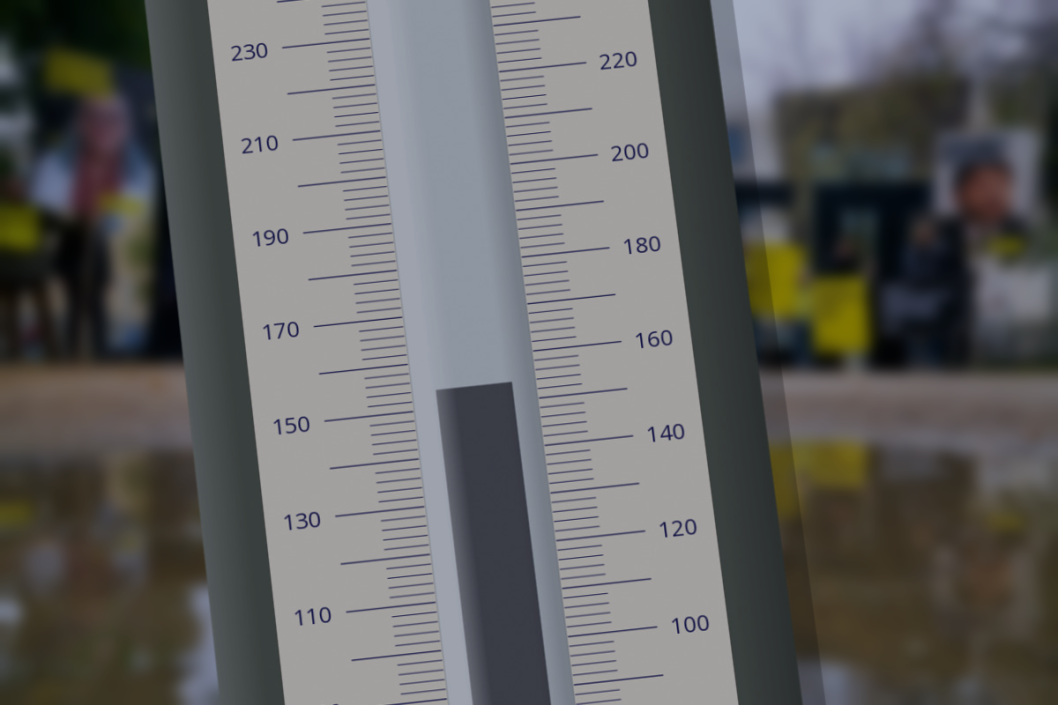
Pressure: {"value": 154, "unit": "mmHg"}
